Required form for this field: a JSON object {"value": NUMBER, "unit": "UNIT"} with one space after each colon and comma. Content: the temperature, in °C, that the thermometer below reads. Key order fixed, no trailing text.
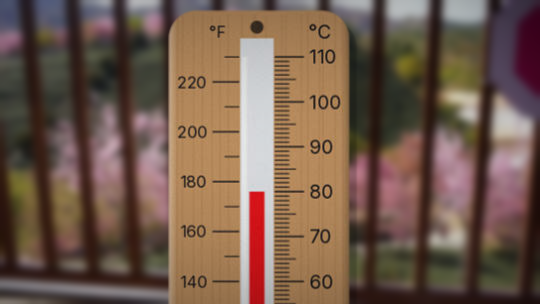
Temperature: {"value": 80, "unit": "°C"}
